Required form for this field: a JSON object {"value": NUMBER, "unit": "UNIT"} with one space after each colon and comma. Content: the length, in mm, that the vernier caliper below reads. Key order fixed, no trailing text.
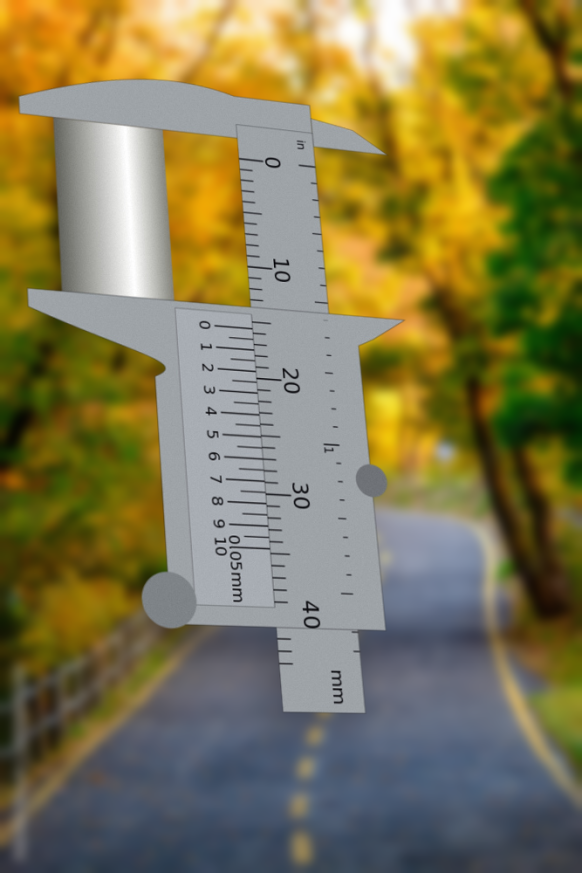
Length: {"value": 15.6, "unit": "mm"}
